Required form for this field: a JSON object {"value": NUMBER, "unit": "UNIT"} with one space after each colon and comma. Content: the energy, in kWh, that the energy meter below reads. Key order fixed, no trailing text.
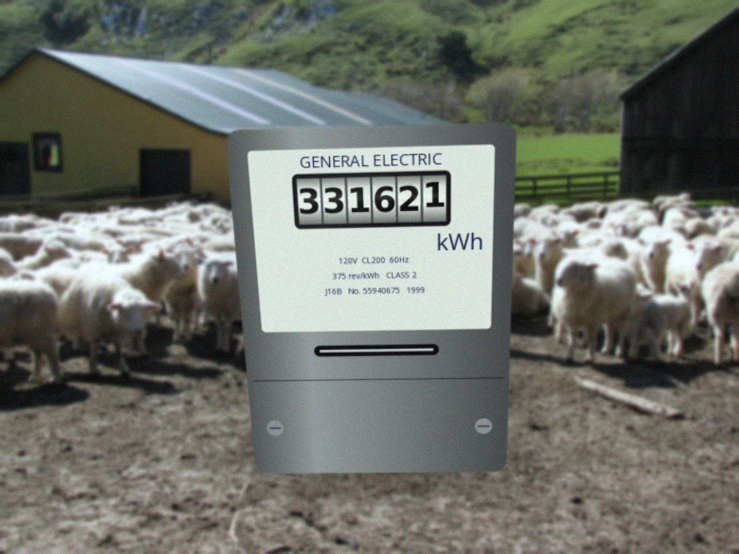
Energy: {"value": 331621, "unit": "kWh"}
